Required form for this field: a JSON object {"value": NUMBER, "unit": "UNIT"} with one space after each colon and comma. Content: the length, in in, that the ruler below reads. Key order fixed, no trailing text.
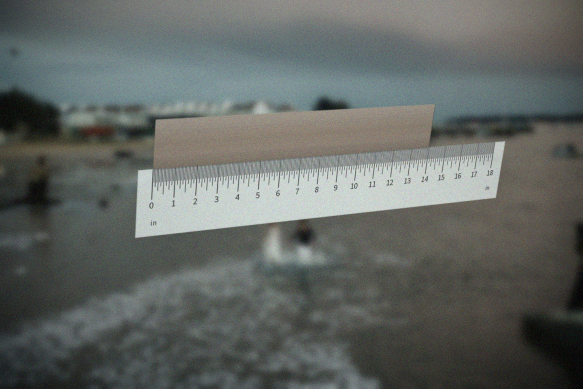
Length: {"value": 14, "unit": "in"}
